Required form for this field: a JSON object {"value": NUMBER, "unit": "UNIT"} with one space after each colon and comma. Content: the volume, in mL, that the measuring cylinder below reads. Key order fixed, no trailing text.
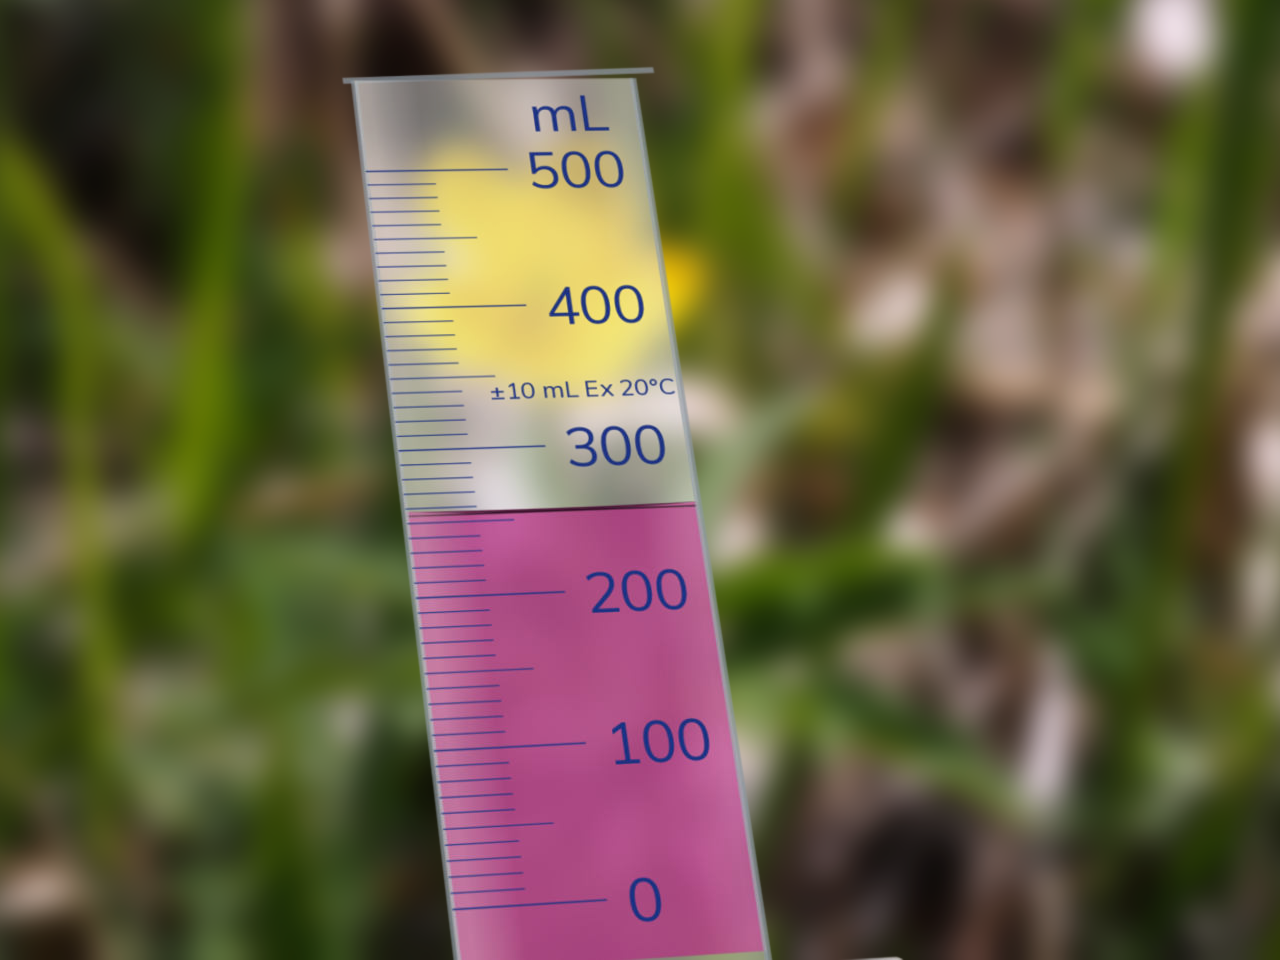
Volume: {"value": 255, "unit": "mL"}
